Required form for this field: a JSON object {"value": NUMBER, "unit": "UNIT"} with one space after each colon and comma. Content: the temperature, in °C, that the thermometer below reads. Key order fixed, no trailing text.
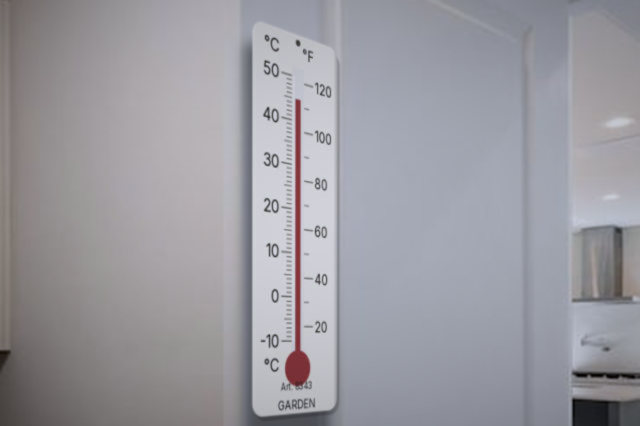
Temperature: {"value": 45, "unit": "°C"}
